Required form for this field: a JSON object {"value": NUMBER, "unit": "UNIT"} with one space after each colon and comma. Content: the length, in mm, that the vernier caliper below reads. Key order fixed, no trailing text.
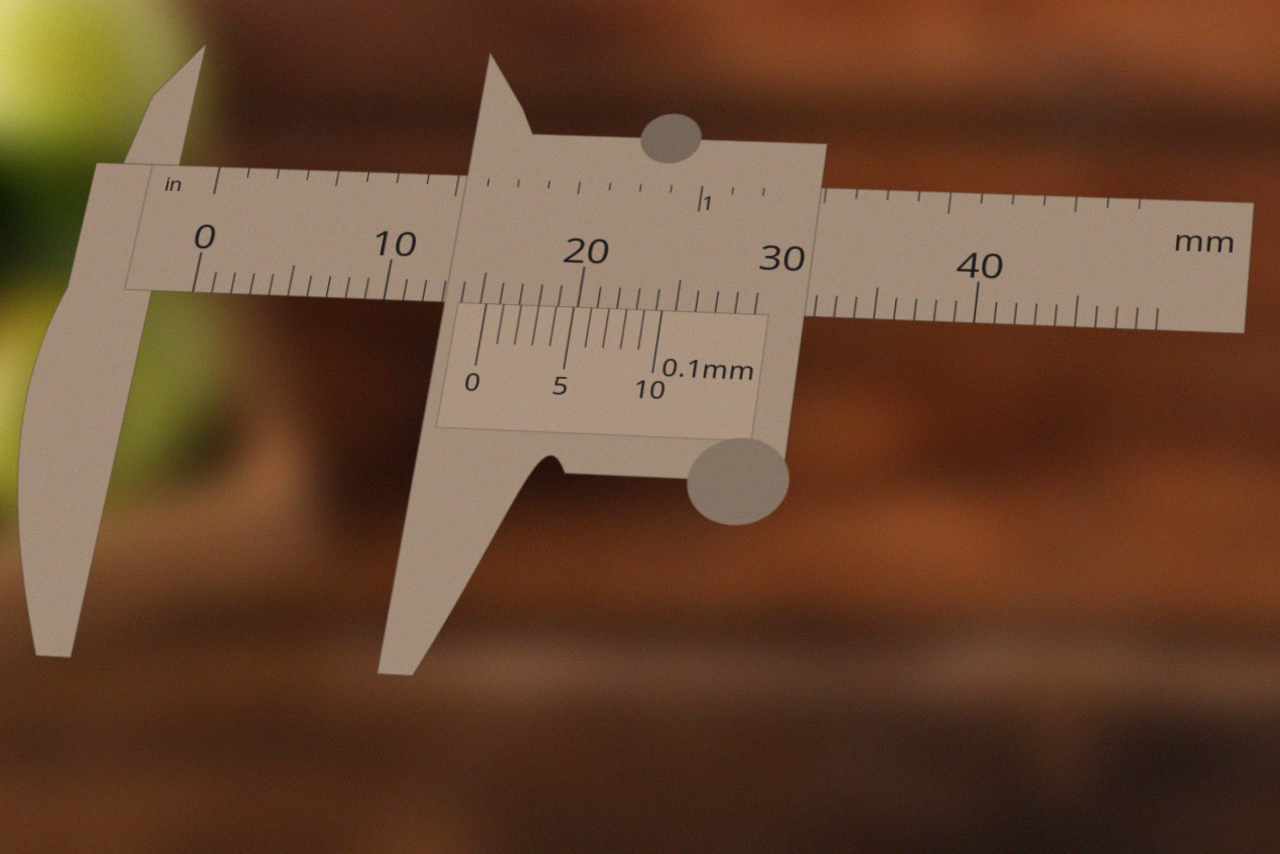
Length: {"value": 15.3, "unit": "mm"}
